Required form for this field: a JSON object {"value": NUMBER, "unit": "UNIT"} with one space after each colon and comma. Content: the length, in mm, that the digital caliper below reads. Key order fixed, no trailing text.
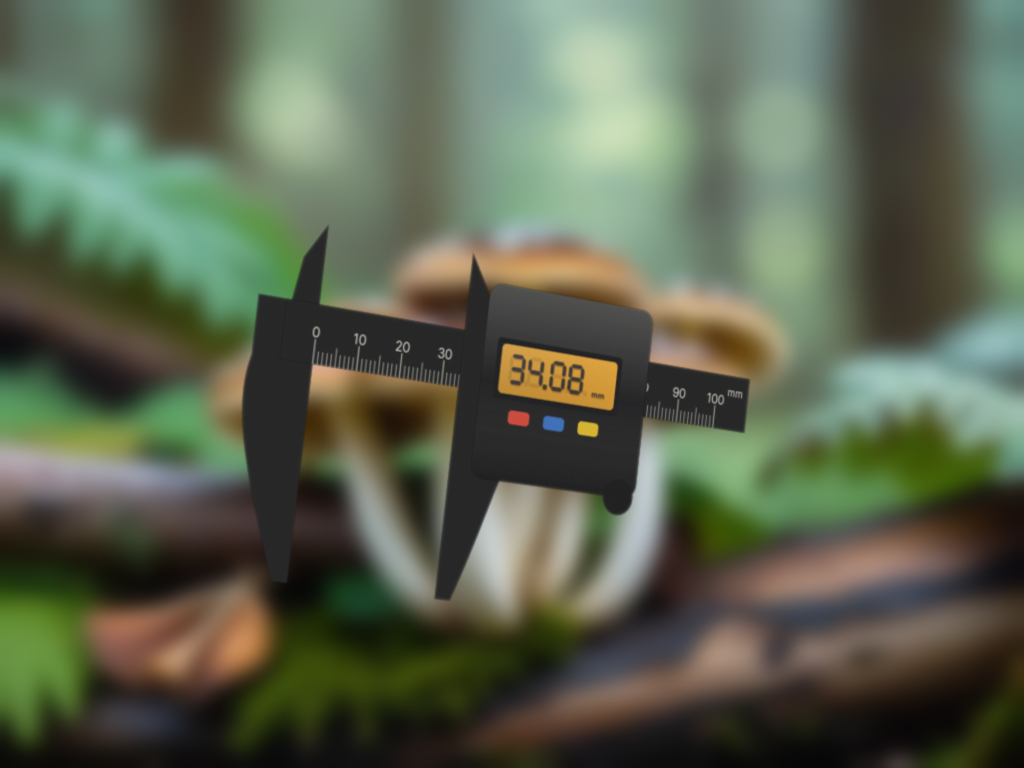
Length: {"value": 34.08, "unit": "mm"}
